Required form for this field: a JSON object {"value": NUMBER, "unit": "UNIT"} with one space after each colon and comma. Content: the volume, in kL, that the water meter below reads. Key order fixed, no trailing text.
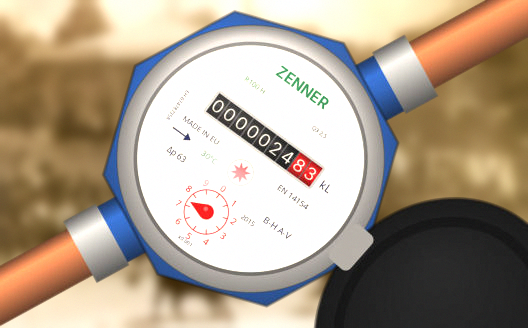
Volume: {"value": 24.837, "unit": "kL"}
